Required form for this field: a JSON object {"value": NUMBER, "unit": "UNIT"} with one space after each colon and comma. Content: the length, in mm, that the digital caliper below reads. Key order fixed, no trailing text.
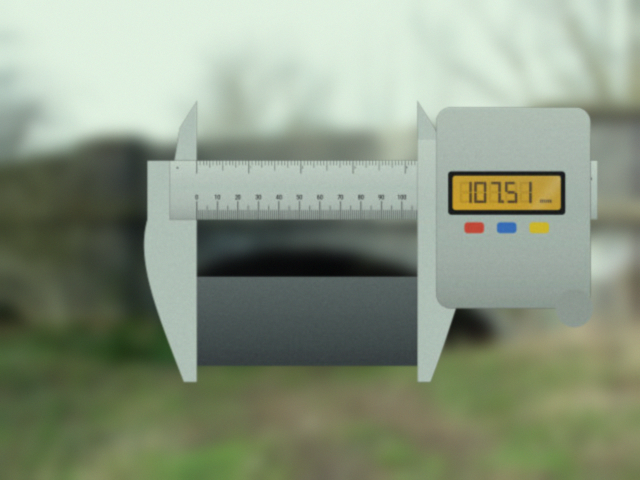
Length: {"value": 107.51, "unit": "mm"}
